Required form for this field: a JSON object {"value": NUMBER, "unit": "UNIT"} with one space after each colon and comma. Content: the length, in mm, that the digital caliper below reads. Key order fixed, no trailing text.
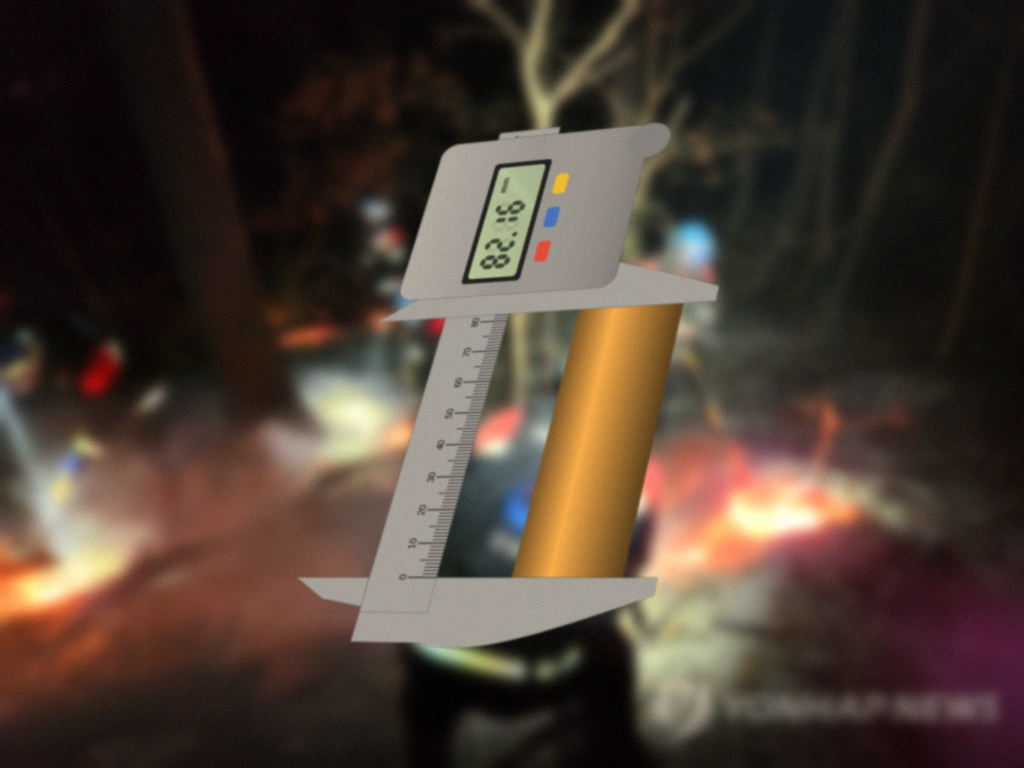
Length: {"value": 82.16, "unit": "mm"}
